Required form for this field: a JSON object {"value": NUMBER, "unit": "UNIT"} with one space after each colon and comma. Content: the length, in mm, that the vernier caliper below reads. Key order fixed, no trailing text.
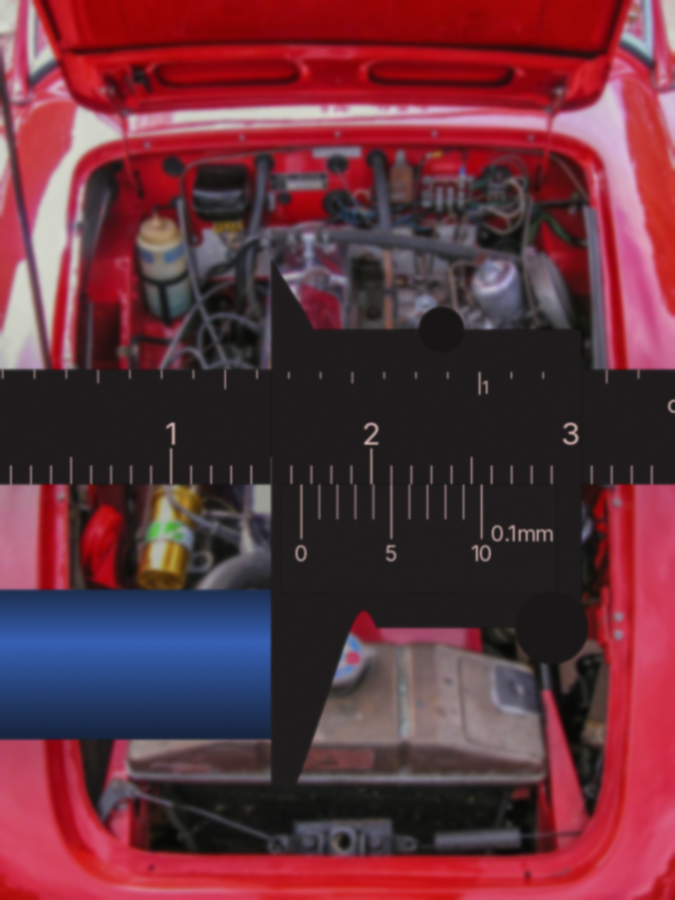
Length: {"value": 16.5, "unit": "mm"}
